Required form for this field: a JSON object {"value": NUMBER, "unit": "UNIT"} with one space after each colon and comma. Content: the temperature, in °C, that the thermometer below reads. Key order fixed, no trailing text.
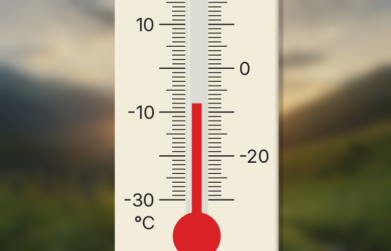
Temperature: {"value": -8, "unit": "°C"}
